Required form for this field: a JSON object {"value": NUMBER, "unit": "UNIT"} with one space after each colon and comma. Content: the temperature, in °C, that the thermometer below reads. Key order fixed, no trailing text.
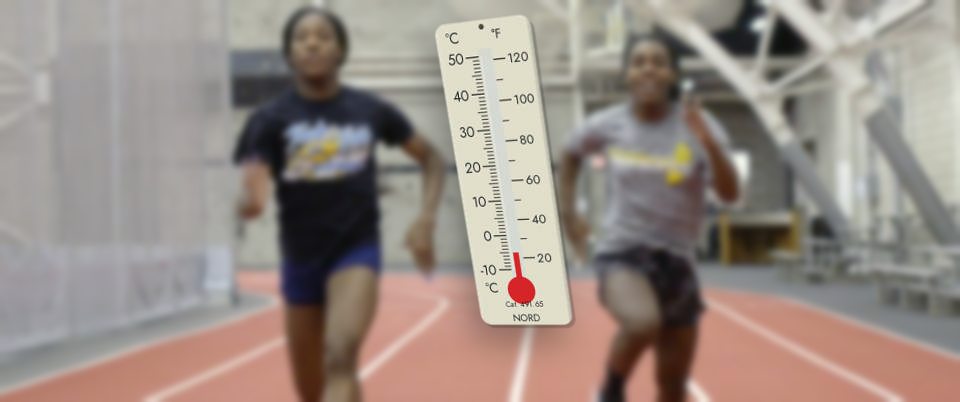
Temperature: {"value": -5, "unit": "°C"}
